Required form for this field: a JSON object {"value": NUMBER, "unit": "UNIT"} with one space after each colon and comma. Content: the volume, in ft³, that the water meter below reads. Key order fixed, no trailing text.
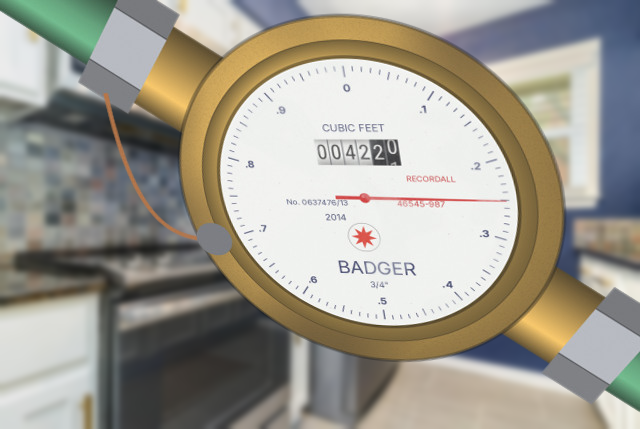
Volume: {"value": 4220.25, "unit": "ft³"}
